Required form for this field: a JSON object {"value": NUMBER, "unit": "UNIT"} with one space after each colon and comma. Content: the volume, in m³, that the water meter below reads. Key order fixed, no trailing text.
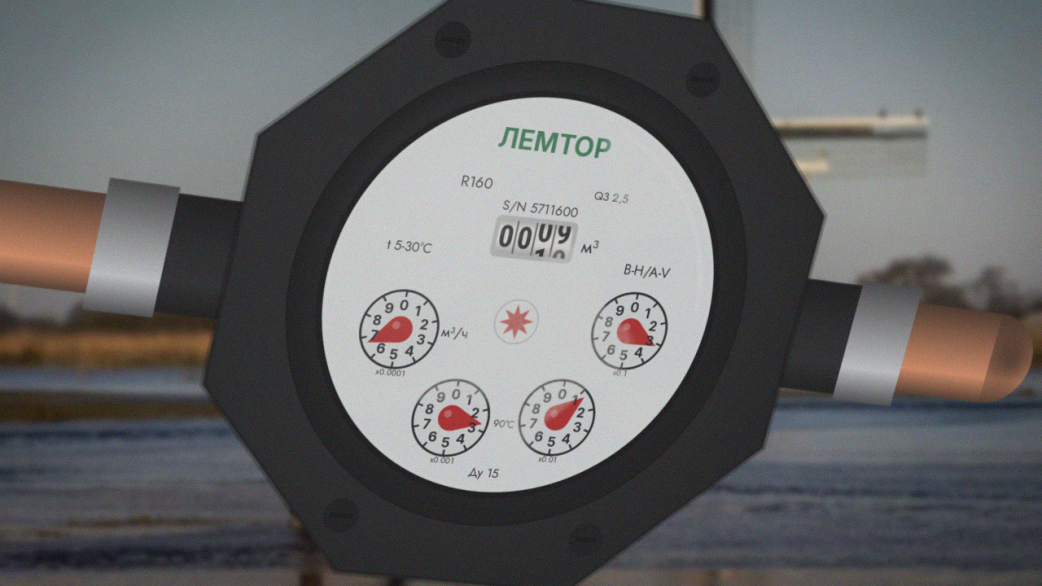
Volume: {"value": 9.3126, "unit": "m³"}
